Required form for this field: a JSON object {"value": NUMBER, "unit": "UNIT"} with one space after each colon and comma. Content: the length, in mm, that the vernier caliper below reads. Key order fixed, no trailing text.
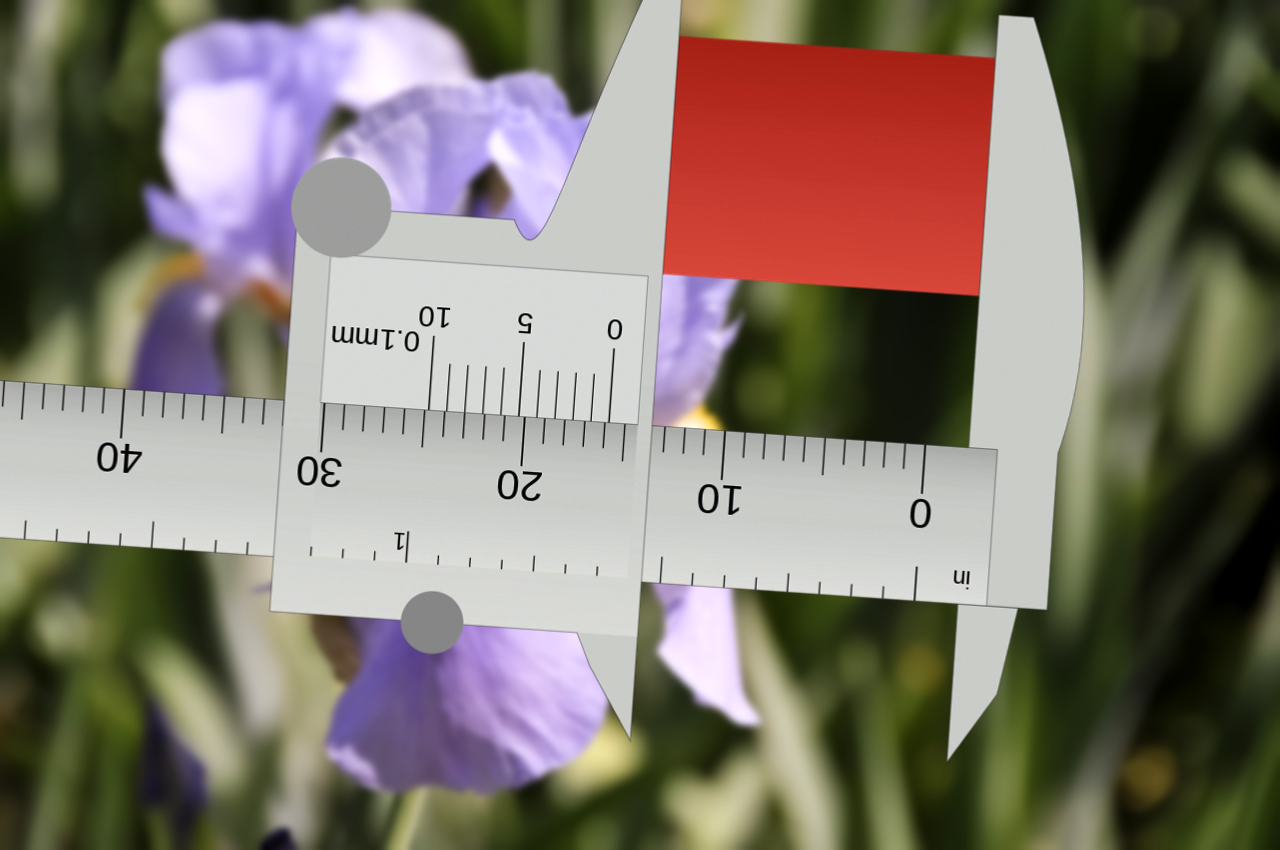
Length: {"value": 15.8, "unit": "mm"}
